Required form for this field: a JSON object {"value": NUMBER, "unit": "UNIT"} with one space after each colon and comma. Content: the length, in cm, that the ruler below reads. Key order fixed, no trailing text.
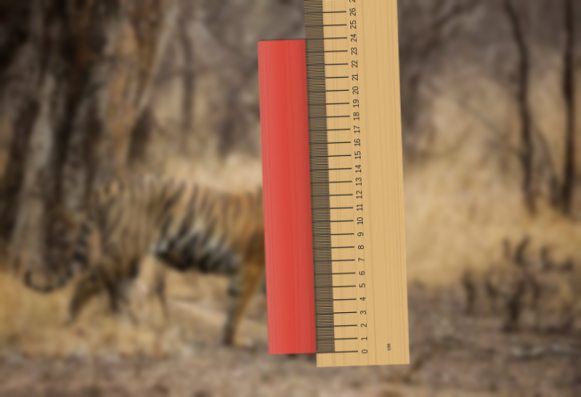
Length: {"value": 24, "unit": "cm"}
